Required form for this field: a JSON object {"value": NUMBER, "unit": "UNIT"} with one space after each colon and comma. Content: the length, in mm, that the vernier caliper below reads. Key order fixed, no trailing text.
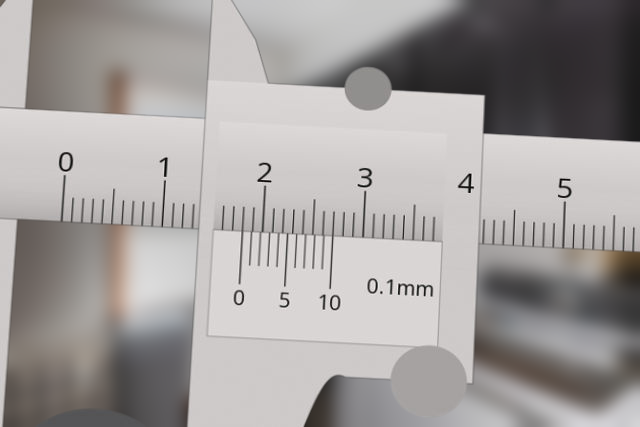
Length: {"value": 18.0, "unit": "mm"}
